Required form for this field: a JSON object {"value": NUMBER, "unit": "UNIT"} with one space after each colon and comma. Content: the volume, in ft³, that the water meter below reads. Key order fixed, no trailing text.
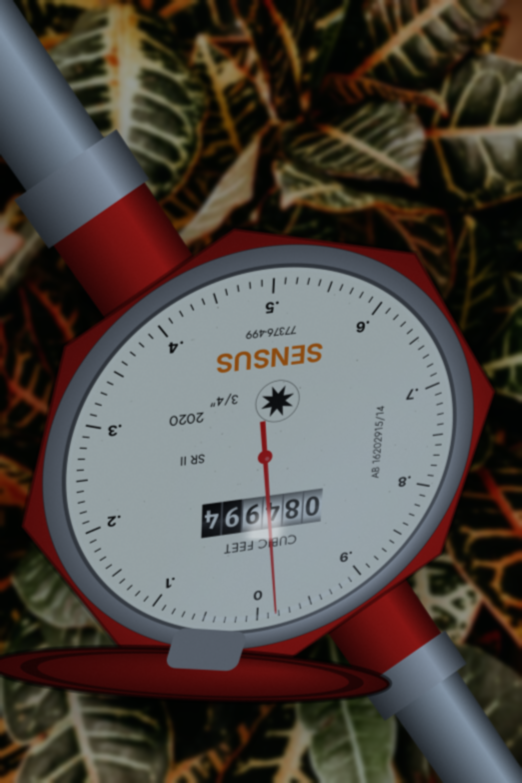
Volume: {"value": 84993.98, "unit": "ft³"}
